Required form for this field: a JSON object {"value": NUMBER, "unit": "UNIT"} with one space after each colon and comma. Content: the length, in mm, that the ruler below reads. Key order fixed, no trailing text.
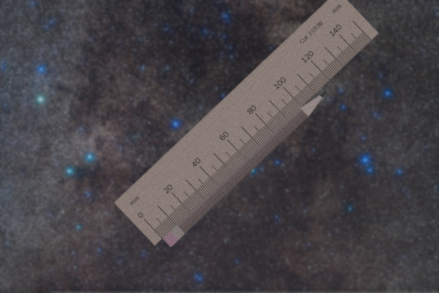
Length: {"value": 115, "unit": "mm"}
